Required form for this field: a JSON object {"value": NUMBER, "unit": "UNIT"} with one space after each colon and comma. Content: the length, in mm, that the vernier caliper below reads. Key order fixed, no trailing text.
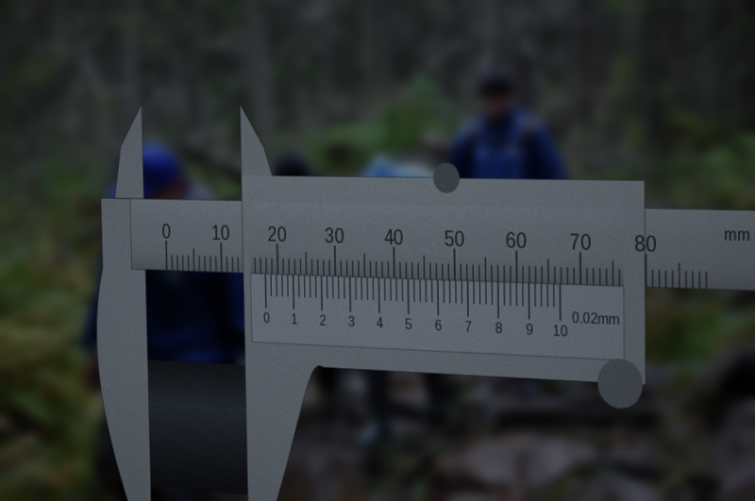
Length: {"value": 17.8, "unit": "mm"}
